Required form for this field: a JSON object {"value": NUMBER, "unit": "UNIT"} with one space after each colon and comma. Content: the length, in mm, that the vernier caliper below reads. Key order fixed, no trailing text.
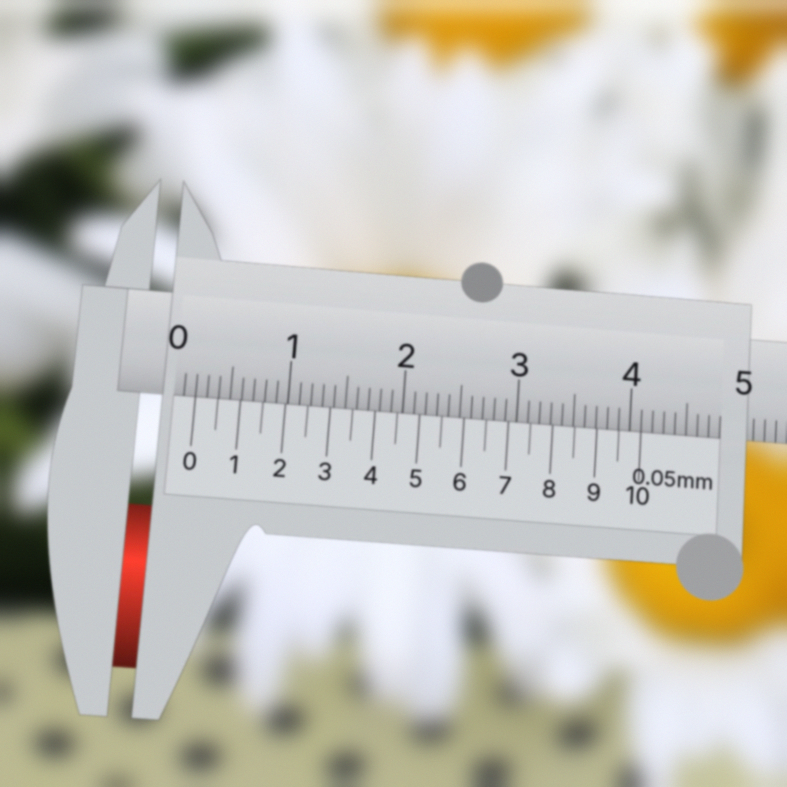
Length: {"value": 2.0, "unit": "mm"}
